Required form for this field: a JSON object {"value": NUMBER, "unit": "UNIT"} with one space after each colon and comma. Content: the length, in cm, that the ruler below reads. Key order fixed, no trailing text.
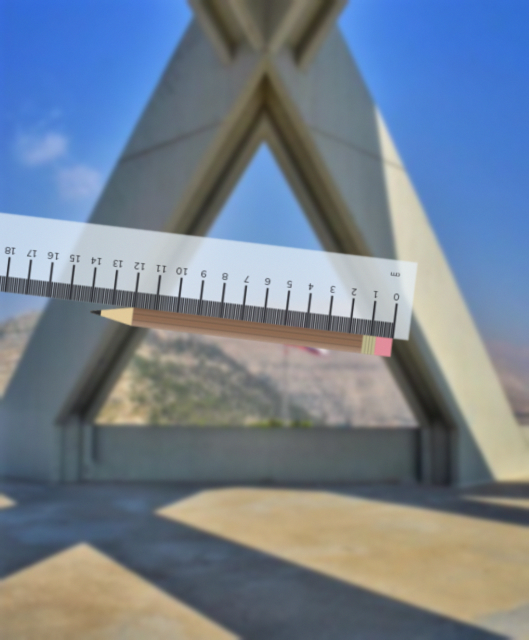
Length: {"value": 14, "unit": "cm"}
